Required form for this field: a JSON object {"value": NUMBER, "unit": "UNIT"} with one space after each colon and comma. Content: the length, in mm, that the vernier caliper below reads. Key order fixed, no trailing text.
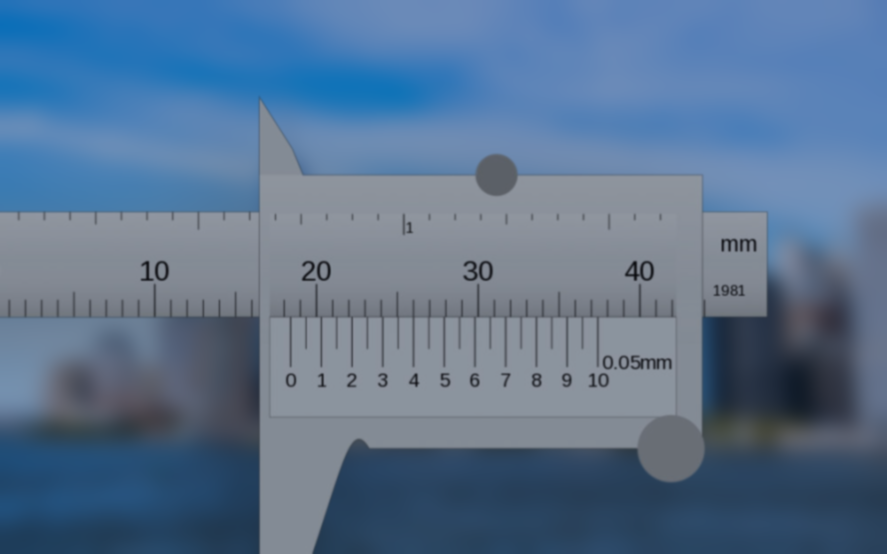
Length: {"value": 18.4, "unit": "mm"}
